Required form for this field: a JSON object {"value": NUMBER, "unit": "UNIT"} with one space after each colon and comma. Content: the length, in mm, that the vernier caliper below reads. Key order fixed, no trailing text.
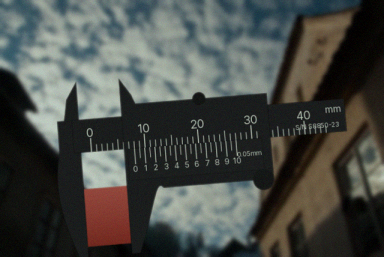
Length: {"value": 8.0, "unit": "mm"}
